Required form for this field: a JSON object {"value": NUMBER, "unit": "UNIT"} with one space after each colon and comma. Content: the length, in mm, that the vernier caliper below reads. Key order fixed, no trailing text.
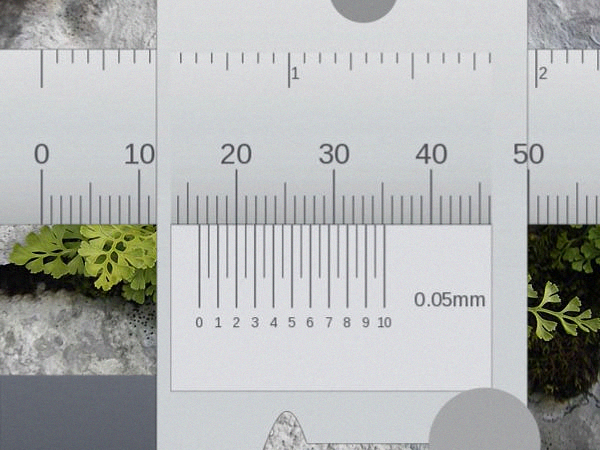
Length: {"value": 16.2, "unit": "mm"}
